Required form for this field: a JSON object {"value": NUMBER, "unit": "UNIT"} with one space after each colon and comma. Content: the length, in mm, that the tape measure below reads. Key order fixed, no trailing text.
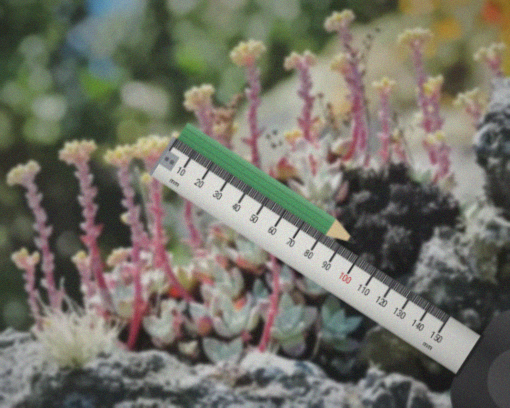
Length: {"value": 95, "unit": "mm"}
